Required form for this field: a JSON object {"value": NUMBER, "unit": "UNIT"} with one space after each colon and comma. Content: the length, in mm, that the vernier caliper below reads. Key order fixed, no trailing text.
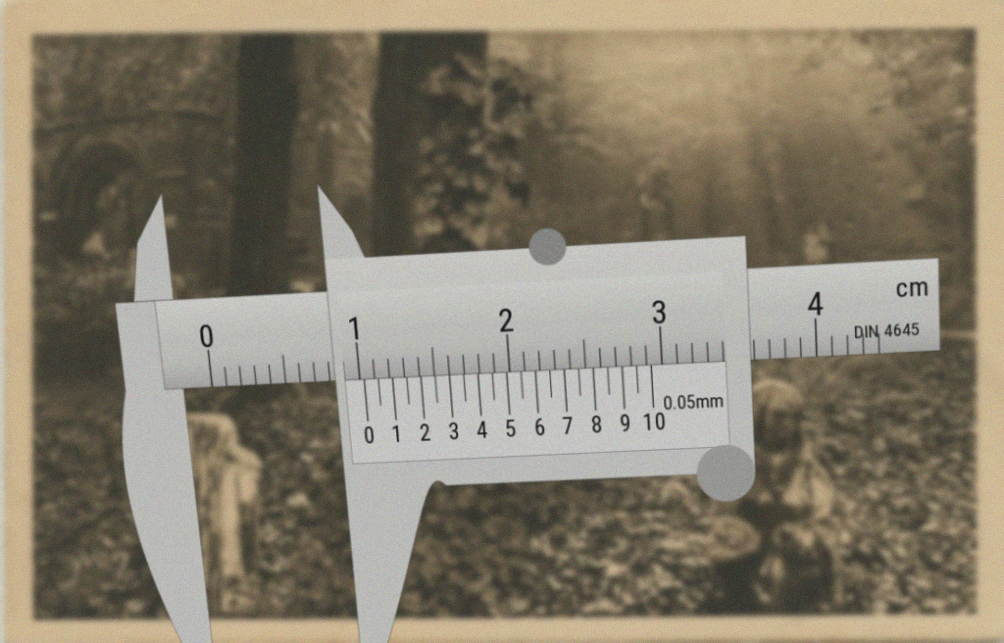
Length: {"value": 10.3, "unit": "mm"}
